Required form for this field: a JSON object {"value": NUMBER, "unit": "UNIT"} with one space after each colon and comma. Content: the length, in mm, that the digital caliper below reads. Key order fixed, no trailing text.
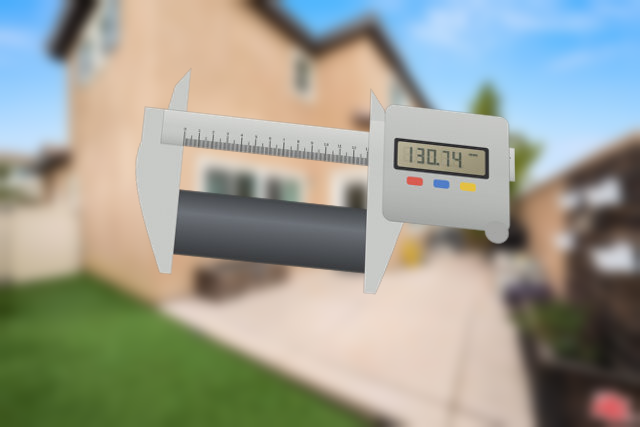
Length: {"value": 130.74, "unit": "mm"}
